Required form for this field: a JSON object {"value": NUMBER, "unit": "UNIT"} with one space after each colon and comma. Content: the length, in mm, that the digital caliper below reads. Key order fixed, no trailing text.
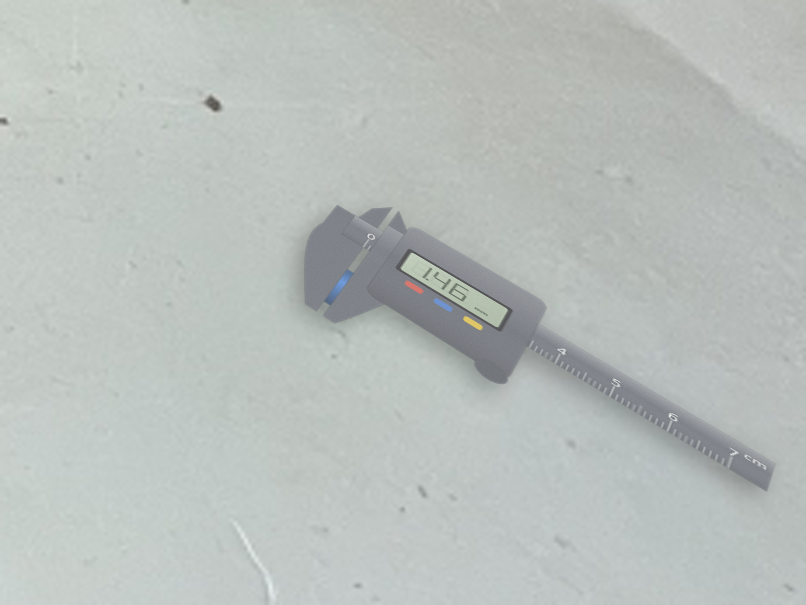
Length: {"value": 1.46, "unit": "mm"}
